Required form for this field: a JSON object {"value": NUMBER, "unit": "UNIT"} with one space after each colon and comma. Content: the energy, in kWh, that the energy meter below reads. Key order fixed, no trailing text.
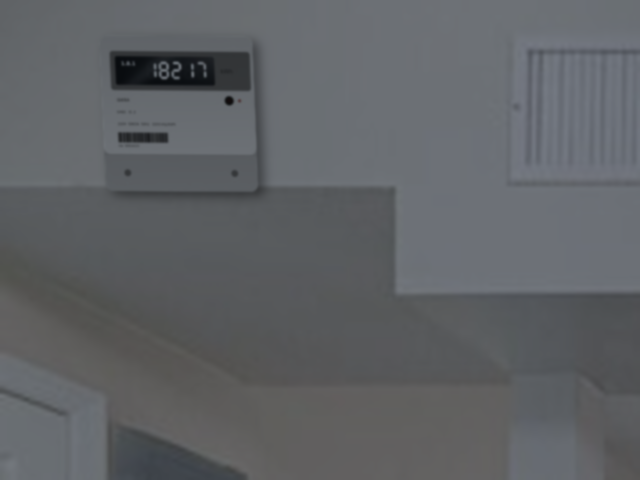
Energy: {"value": 18217, "unit": "kWh"}
